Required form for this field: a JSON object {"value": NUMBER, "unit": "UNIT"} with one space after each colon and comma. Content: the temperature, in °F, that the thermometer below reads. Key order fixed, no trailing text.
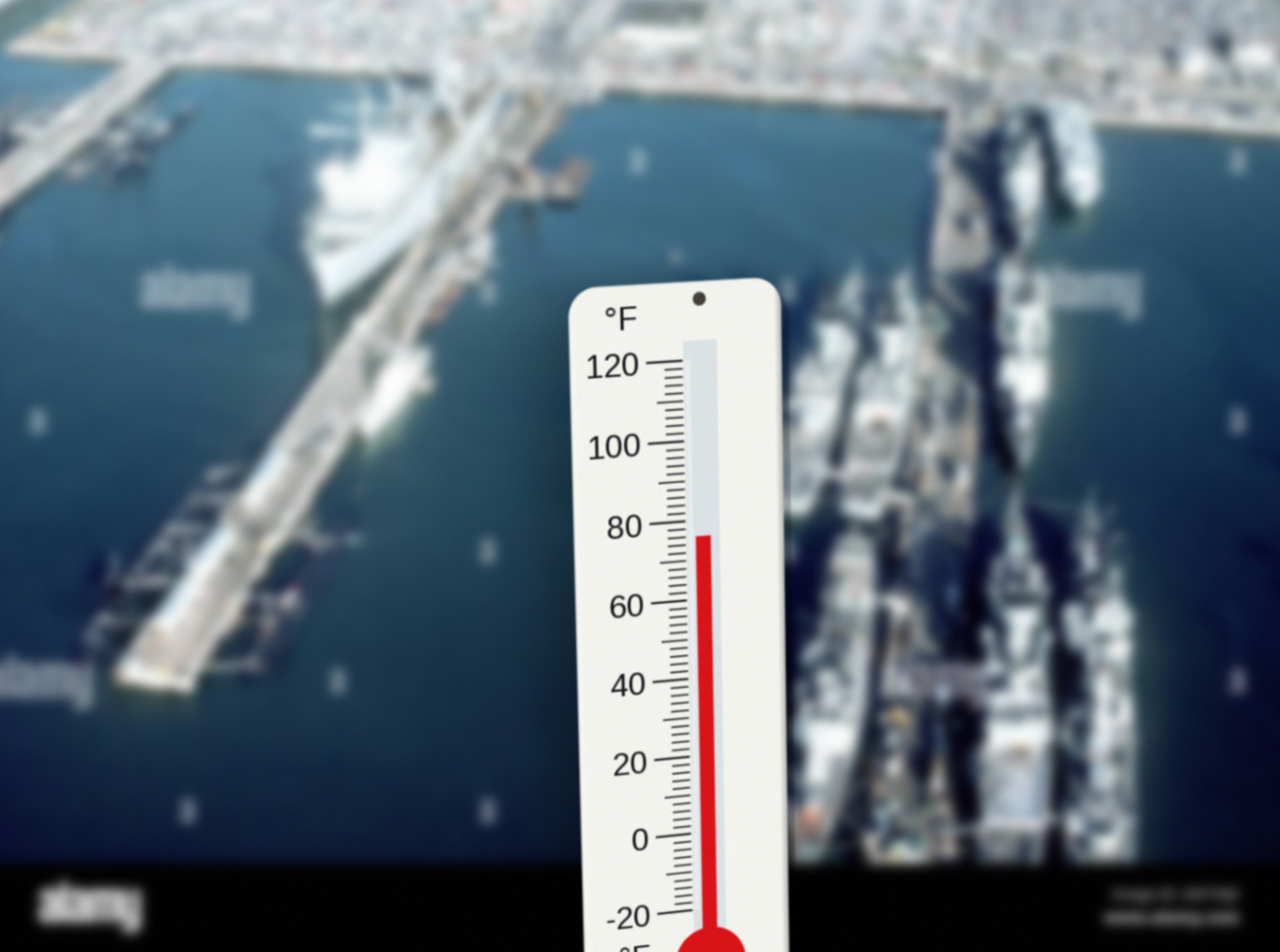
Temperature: {"value": 76, "unit": "°F"}
